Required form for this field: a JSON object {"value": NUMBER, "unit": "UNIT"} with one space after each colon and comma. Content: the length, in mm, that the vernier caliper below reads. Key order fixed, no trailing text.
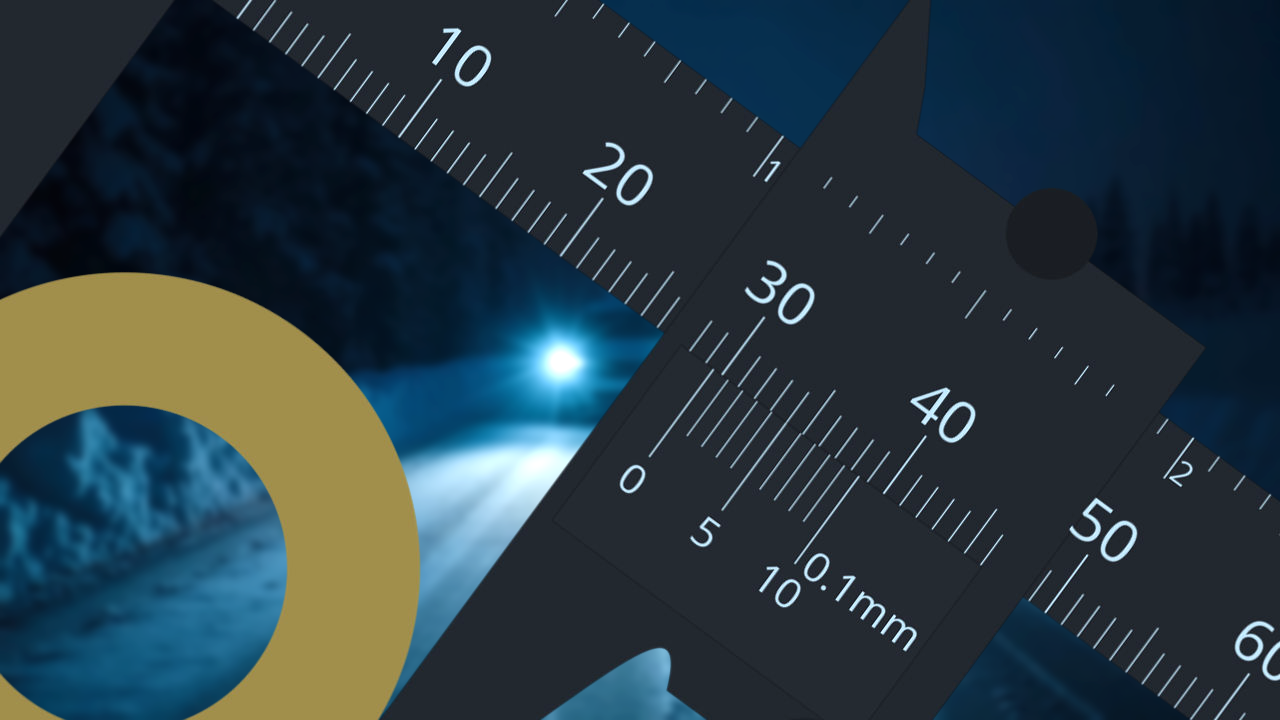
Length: {"value": 29.5, "unit": "mm"}
